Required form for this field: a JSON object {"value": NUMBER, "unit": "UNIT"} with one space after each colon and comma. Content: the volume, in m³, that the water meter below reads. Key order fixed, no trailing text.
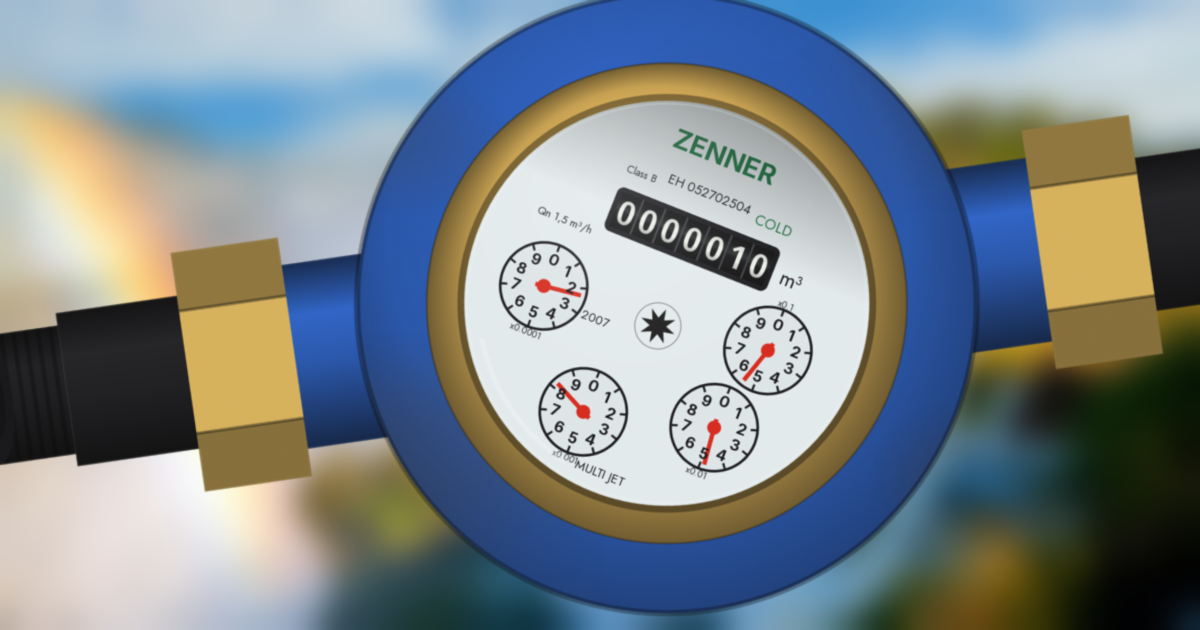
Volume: {"value": 10.5482, "unit": "m³"}
